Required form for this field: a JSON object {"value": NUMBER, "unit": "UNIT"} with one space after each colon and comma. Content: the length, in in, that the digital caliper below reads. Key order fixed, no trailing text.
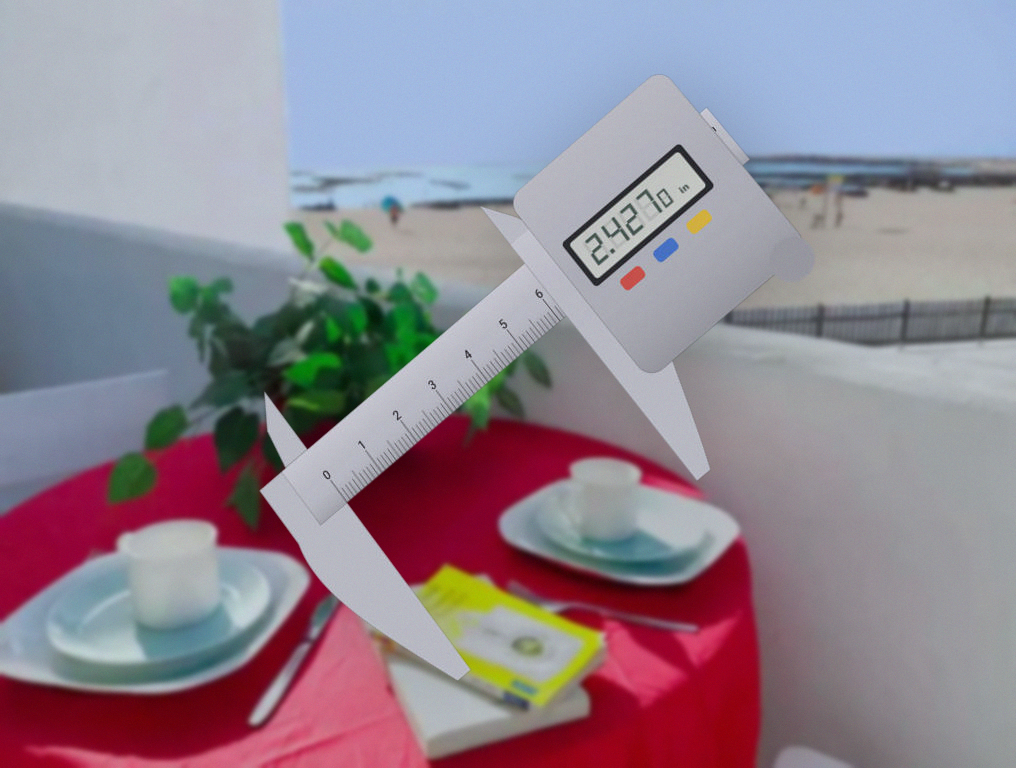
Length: {"value": 2.4270, "unit": "in"}
